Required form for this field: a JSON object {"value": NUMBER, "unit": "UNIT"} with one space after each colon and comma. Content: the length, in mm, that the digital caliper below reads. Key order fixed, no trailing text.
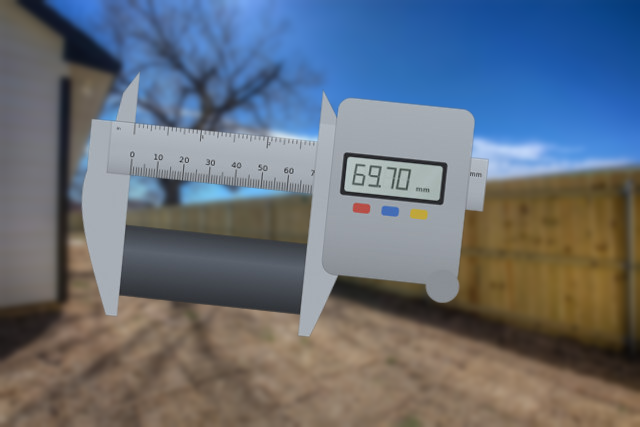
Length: {"value": 69.70, "unit": "mm"}
